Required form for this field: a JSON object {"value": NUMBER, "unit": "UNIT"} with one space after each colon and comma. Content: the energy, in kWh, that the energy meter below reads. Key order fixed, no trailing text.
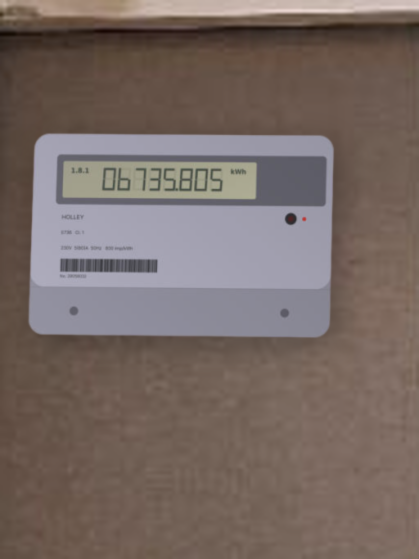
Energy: {"value": 6735.805, "unit": "kWh"}
